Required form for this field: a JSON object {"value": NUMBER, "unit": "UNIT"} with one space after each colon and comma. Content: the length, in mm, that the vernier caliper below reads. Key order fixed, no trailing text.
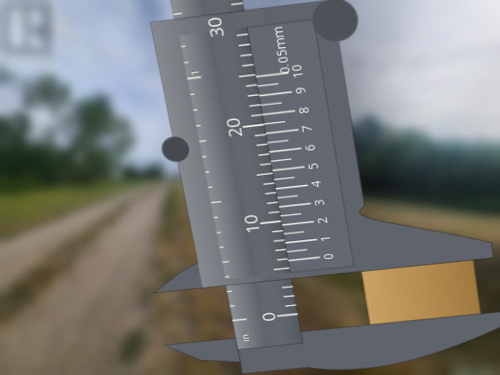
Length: {"value": 5.8, "unit": "mm"}
